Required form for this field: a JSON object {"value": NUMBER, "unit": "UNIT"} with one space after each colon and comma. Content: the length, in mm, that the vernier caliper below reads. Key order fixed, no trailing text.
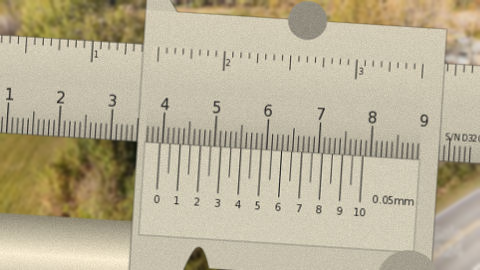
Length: {"value": 39.5, "unit": "mm"}
